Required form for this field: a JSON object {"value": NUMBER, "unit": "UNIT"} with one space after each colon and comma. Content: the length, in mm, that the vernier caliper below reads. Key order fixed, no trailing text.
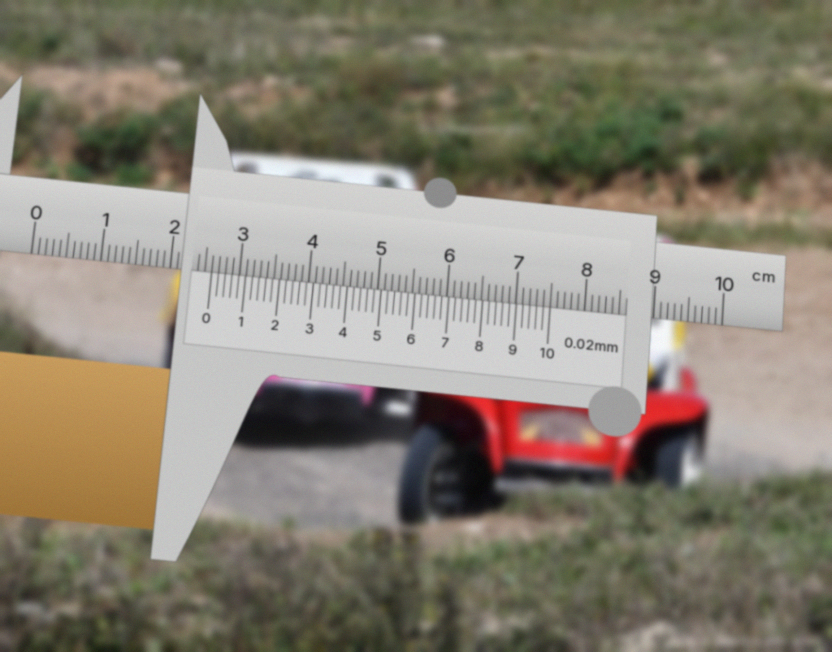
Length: {"value": 26.0, "unit": "mm"}
